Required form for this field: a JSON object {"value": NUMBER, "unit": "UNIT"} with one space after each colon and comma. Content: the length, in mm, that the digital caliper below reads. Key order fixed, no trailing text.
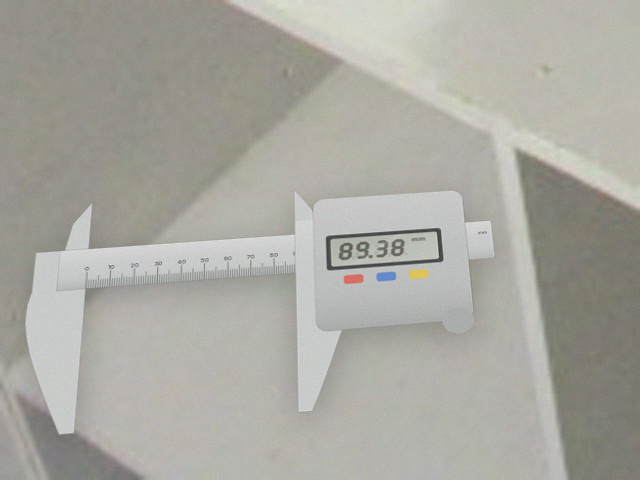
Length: {"value": 89.38, "unit": "mm"}
